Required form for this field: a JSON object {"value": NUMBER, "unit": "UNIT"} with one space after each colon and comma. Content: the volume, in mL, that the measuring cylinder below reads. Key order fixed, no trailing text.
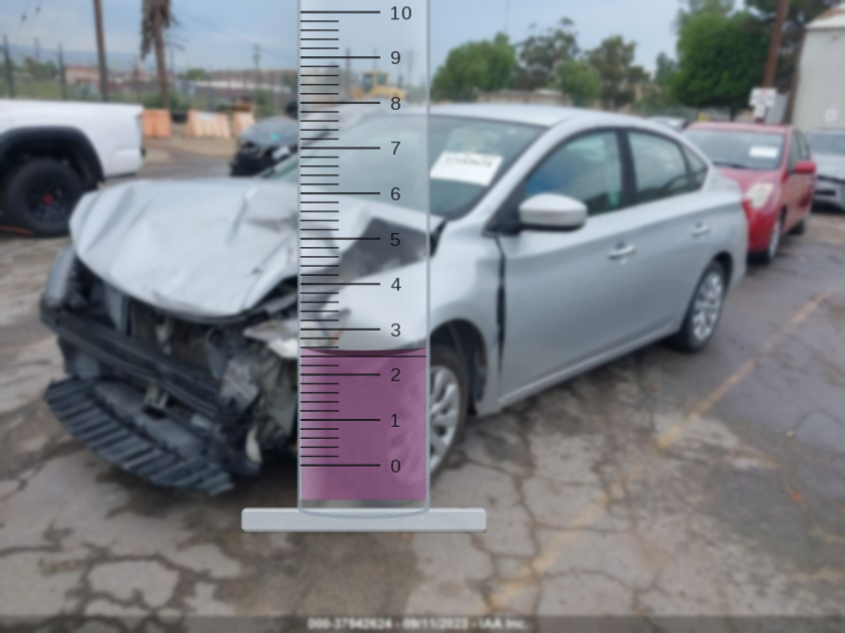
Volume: {"value": 2.4, "unit": "mL"}
